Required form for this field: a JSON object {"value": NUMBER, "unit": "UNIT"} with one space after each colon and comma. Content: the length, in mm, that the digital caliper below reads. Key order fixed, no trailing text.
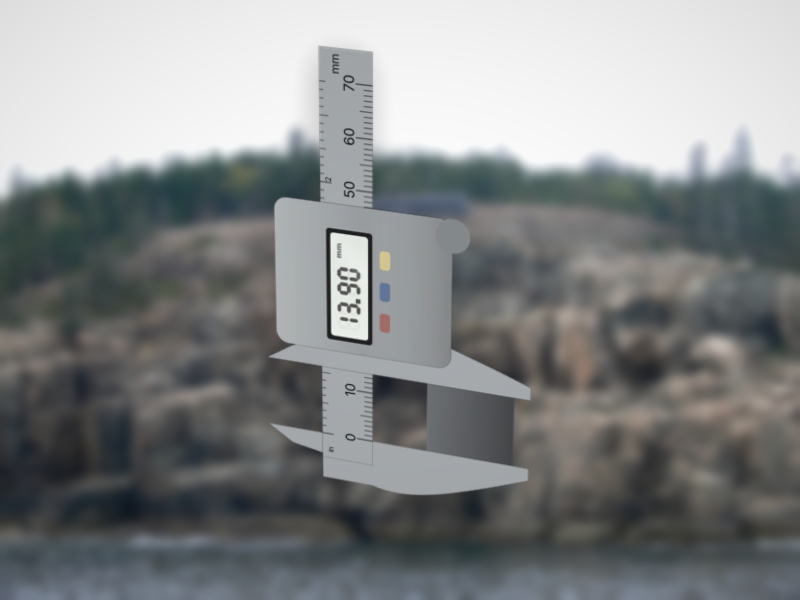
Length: {"value": 13.90, "unit": "mm"}
